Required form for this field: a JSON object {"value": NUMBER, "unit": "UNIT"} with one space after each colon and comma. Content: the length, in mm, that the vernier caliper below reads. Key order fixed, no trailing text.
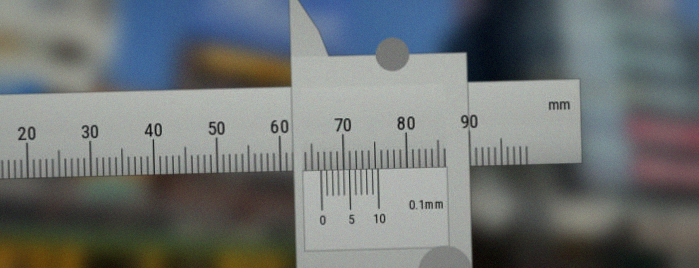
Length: {"value": 66.4, "unit": "mm"}
